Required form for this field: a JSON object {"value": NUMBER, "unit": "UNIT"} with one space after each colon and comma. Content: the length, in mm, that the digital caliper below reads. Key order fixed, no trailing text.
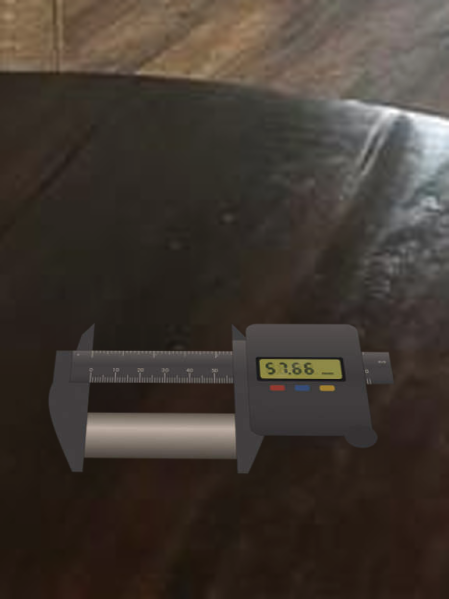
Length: {"value": 57.66, "unit": "mm"}
